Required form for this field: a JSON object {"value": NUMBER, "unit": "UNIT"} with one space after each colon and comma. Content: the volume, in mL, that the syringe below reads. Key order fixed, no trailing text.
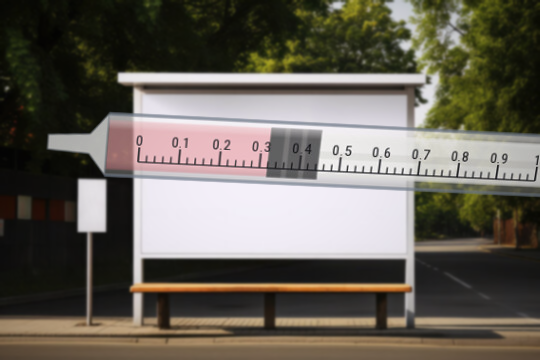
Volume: {"value": 0.32, "unit": "mL"}
